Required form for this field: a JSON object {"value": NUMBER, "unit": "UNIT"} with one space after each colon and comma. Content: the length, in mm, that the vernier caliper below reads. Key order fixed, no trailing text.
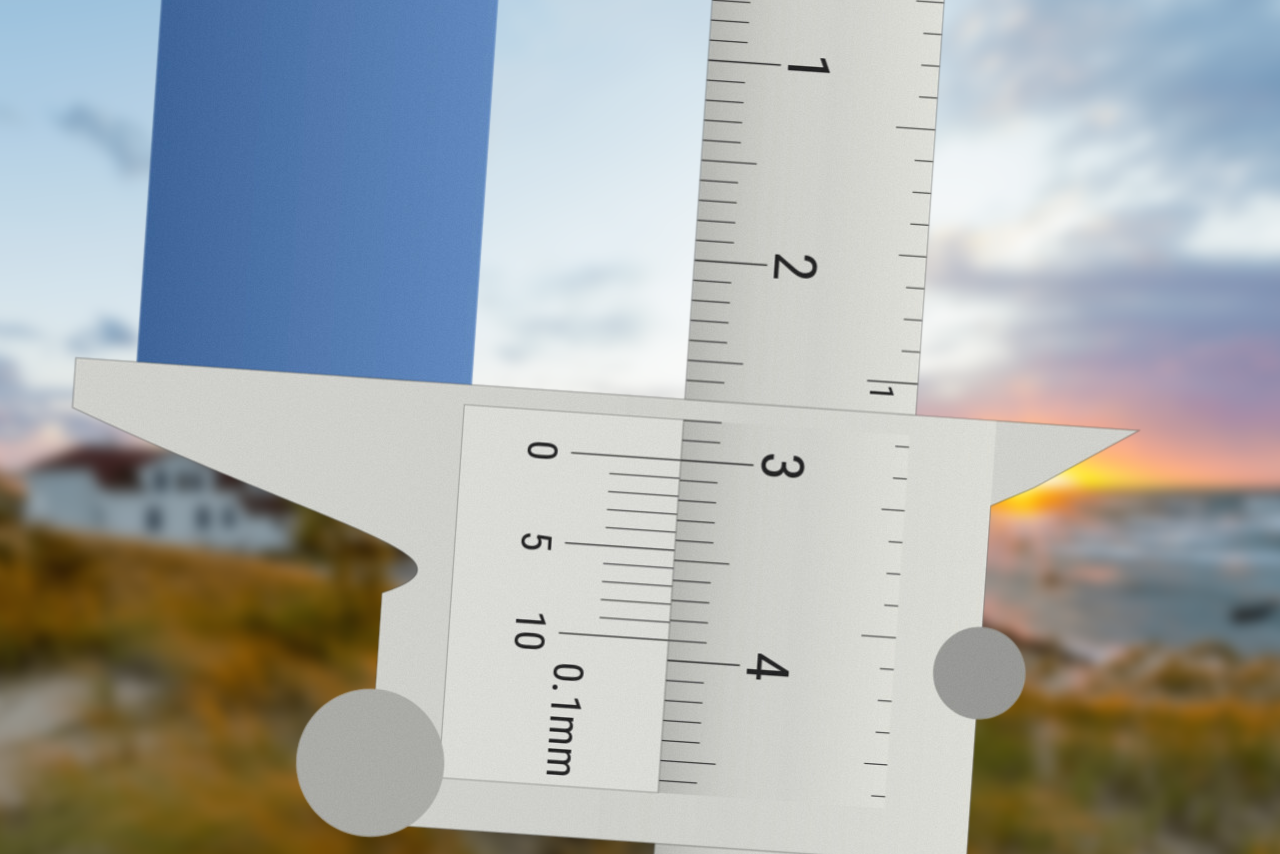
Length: {"value": 30.0, "unit": "mm"}
